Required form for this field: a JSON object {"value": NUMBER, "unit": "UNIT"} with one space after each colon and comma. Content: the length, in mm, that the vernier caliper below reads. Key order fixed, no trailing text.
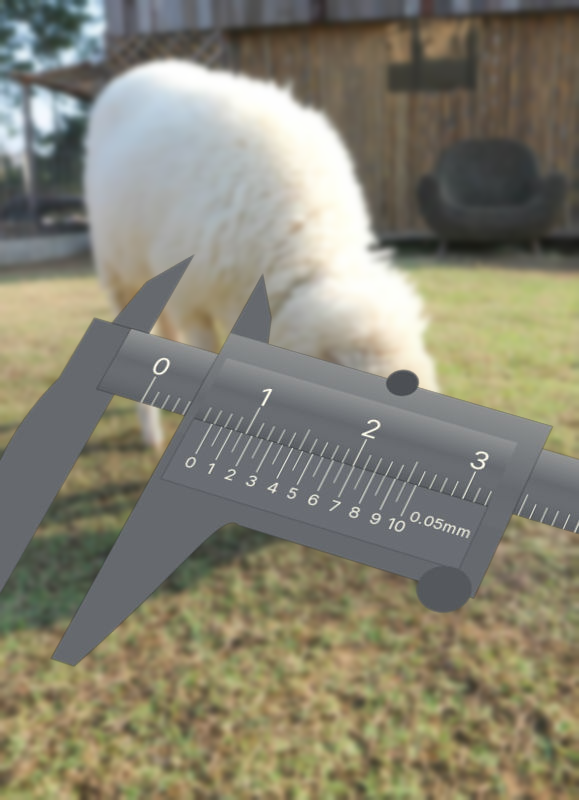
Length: {"value": 6.8, "unit": "mm"}
